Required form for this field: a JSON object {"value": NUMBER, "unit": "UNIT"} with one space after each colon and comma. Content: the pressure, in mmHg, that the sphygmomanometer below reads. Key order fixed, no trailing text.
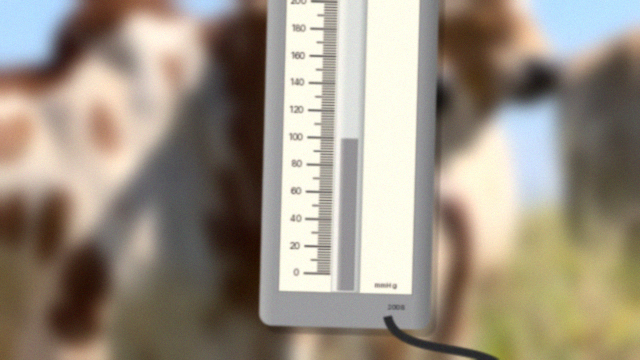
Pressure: {"value": 100, "unit": "mmHg"}
